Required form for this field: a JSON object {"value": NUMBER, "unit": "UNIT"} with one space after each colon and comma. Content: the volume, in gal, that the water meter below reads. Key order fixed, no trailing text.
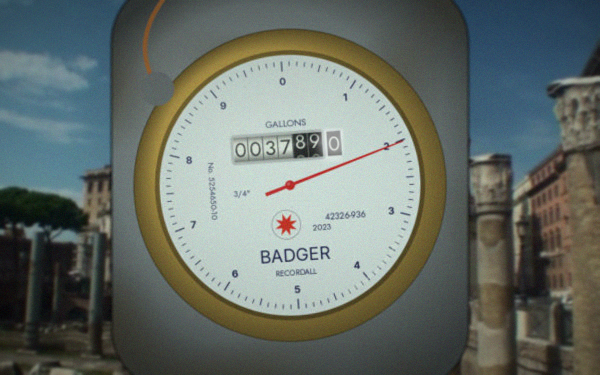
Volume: {"value": 37892.0, "unit": "gal"}
